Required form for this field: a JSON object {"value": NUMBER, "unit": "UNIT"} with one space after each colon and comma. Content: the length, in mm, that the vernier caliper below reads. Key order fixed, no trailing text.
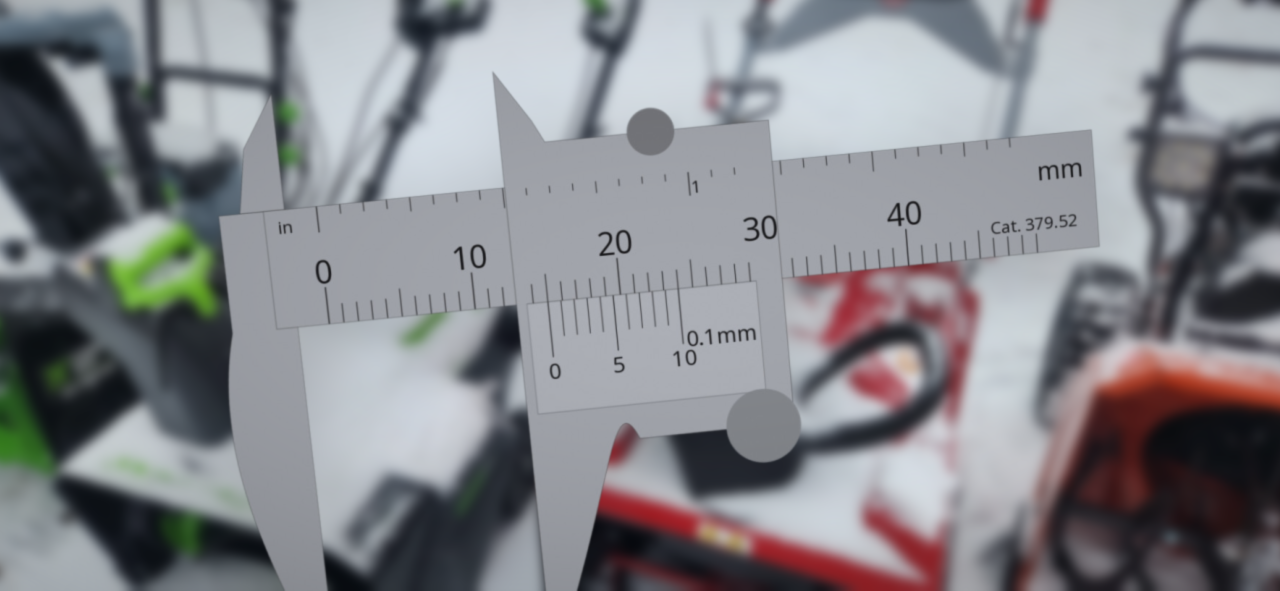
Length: {"value": 15.0, "unit": "mm"}
